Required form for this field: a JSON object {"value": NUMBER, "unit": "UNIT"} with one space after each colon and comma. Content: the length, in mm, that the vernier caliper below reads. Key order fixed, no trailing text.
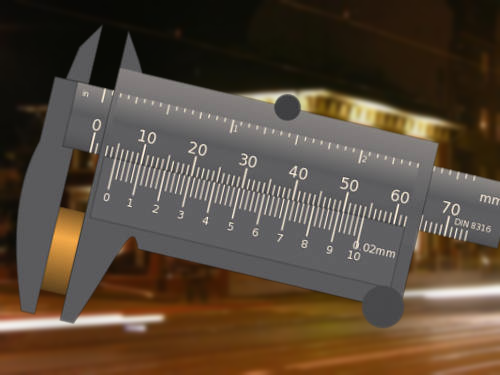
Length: {"value": 5.0, "unit": "mm"}
